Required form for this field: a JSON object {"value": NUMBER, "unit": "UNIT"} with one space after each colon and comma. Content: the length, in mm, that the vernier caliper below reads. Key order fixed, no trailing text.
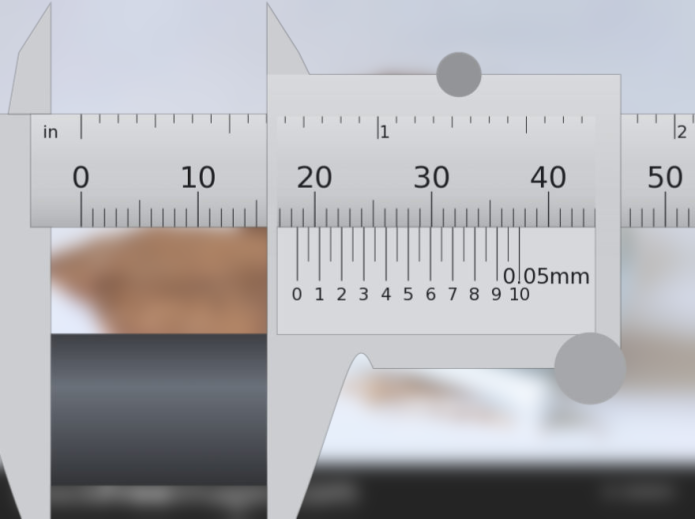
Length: {"value": 18.5, "unit": "mm"}
